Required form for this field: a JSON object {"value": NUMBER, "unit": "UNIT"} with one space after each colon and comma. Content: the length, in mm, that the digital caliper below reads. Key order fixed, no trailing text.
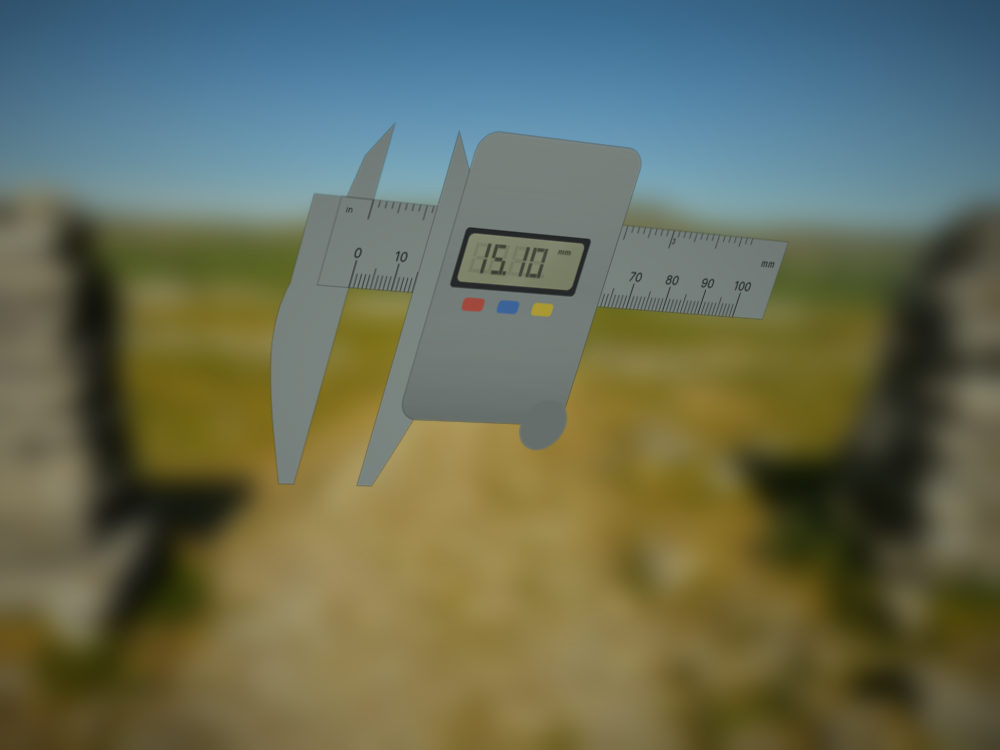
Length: {"value": 15.10, "unit": "mm"}
